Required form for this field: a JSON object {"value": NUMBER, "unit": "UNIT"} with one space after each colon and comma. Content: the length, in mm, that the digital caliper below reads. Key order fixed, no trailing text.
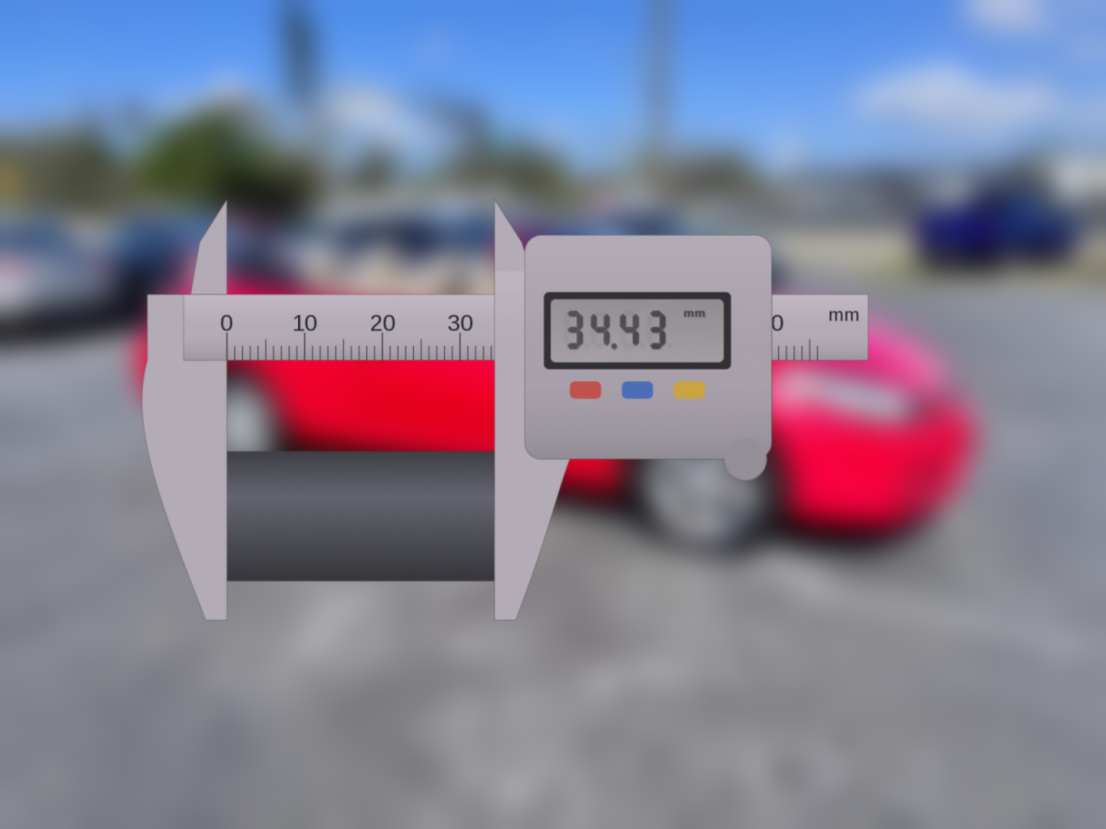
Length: {"value": 34.43, "unit": "mm"}
